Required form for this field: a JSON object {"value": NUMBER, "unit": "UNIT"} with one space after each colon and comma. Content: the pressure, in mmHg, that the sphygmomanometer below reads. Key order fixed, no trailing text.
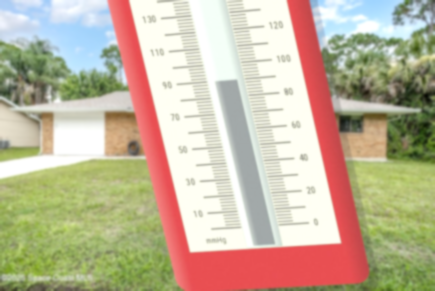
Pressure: {"value": 90, "unit": "mmHg"}
